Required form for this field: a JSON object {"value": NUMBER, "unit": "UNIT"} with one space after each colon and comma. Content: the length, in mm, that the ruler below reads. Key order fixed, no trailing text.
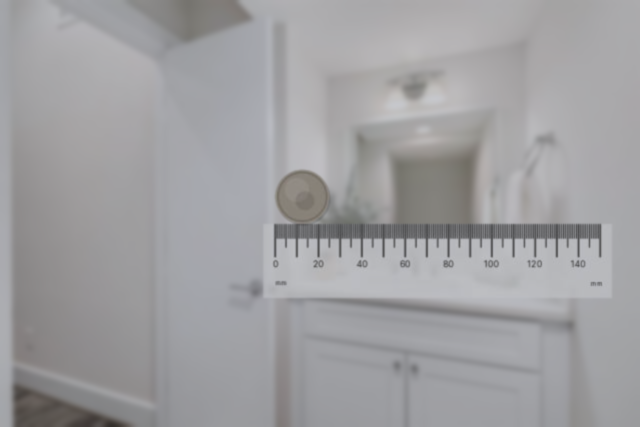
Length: {"value": 25, "unit": "mm"}
